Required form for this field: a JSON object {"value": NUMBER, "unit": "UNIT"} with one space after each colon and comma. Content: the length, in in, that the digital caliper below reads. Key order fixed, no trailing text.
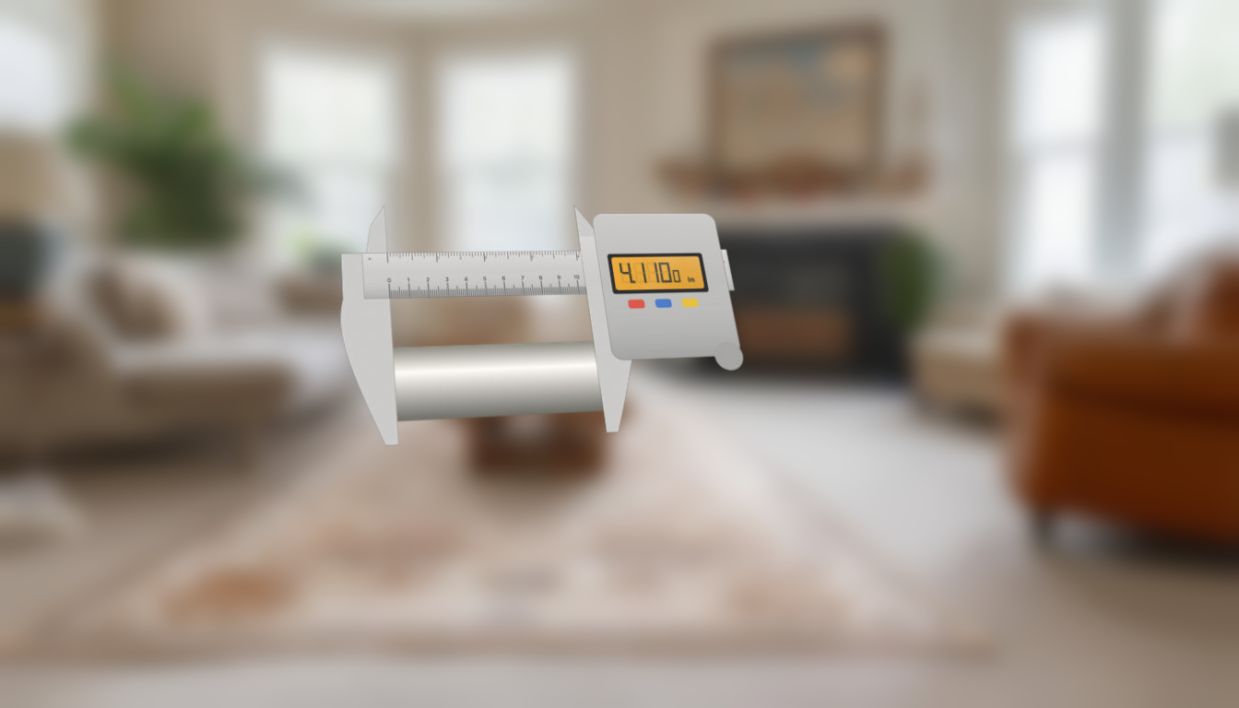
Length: {"value": 4.1100, "unit": "in"}
